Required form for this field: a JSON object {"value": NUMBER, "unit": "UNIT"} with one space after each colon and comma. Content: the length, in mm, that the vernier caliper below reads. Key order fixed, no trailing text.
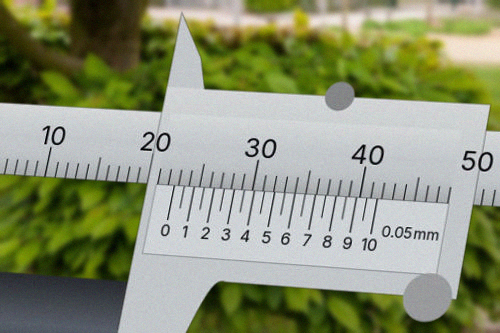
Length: {"value": 22.6, "unit": "mm"}
